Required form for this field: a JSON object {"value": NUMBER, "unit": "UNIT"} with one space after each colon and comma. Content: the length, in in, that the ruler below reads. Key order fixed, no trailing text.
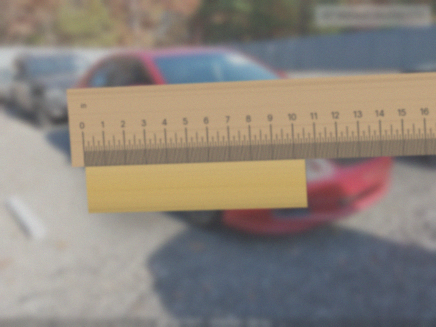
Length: {"value": 10.5, "unit": "in"}
